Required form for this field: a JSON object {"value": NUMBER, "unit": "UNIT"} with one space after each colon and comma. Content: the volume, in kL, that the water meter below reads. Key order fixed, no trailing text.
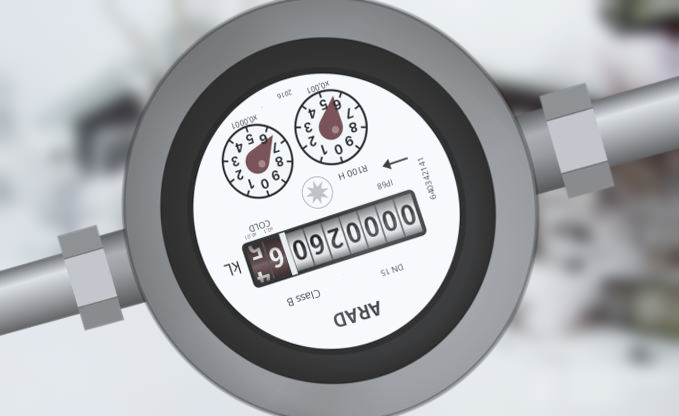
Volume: {"value": 260.6456, "unit": "kL"}
